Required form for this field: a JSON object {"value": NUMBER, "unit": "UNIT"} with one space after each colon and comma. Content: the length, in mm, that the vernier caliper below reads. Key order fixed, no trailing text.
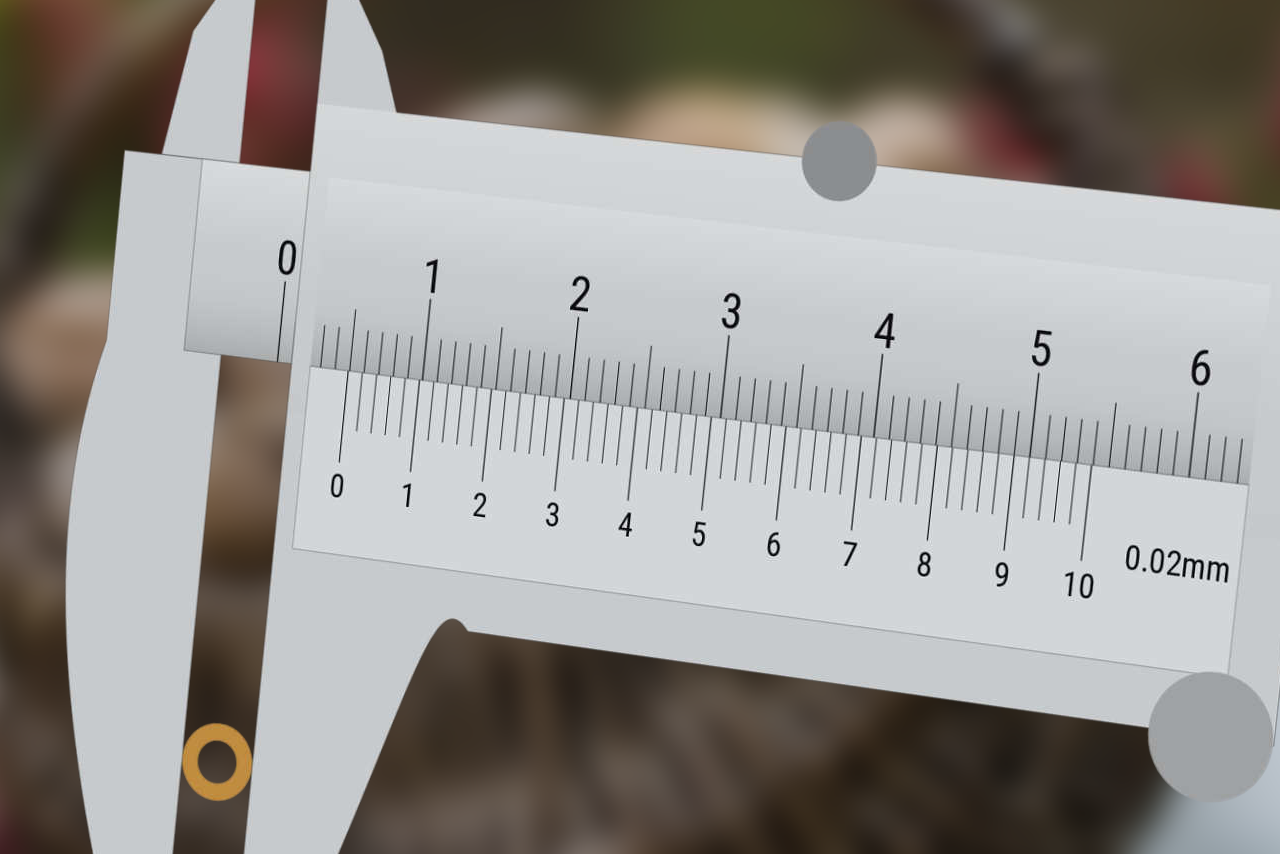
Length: {"value": 4.9, "unit": "mm"}
